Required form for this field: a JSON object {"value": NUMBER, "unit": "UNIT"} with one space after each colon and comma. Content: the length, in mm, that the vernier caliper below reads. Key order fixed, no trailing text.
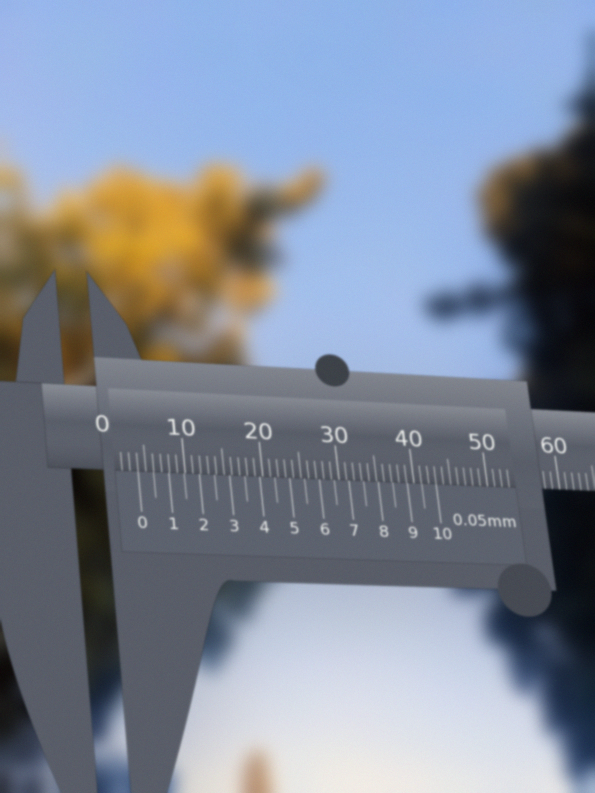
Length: {"value": 4.0, "unit": "mm"}
